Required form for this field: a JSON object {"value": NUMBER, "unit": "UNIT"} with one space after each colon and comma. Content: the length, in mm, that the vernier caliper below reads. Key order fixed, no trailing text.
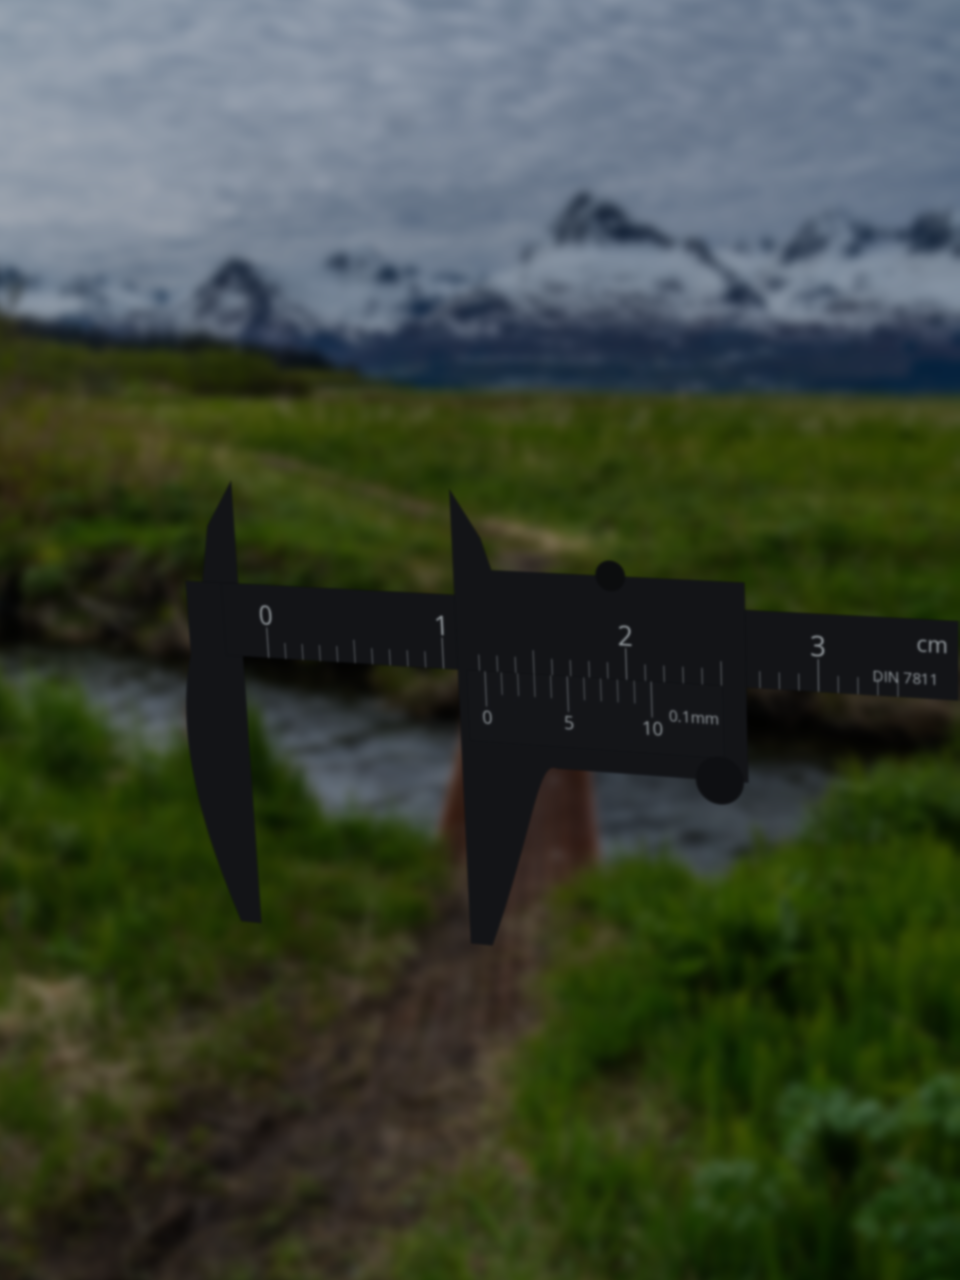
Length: {"value": 12.3, "unit": "mm"}
